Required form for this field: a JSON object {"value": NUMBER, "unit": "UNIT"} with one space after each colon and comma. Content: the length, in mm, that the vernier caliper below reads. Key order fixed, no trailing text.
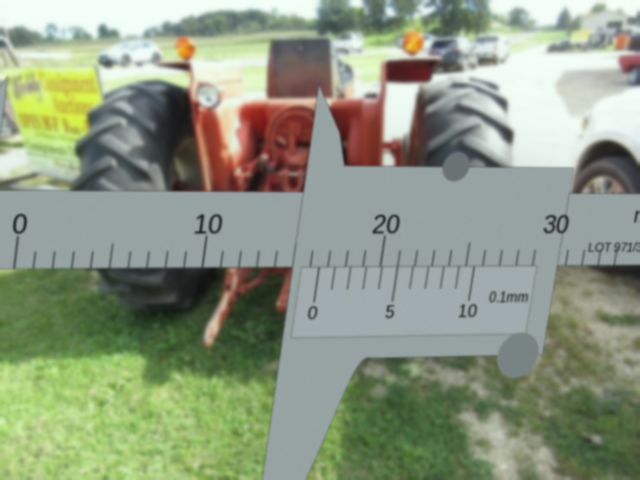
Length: {"value": 16.5, "unit": "mm"}
